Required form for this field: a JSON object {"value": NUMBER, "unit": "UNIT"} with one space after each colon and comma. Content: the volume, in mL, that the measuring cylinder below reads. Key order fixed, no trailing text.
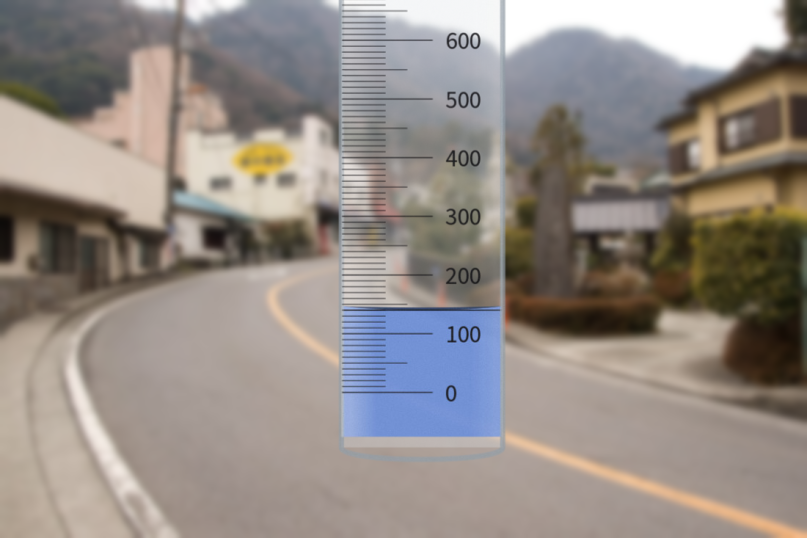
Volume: {"value": 140, "unit": "mL"}
